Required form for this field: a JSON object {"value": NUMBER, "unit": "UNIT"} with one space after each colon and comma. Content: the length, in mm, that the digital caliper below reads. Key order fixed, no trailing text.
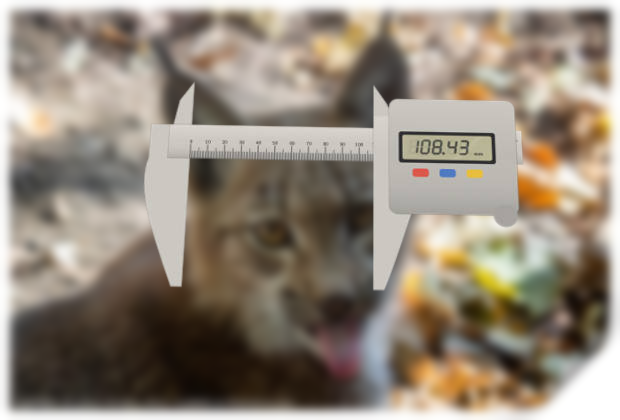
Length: {"value": 108.43, "unit": "mm"}
